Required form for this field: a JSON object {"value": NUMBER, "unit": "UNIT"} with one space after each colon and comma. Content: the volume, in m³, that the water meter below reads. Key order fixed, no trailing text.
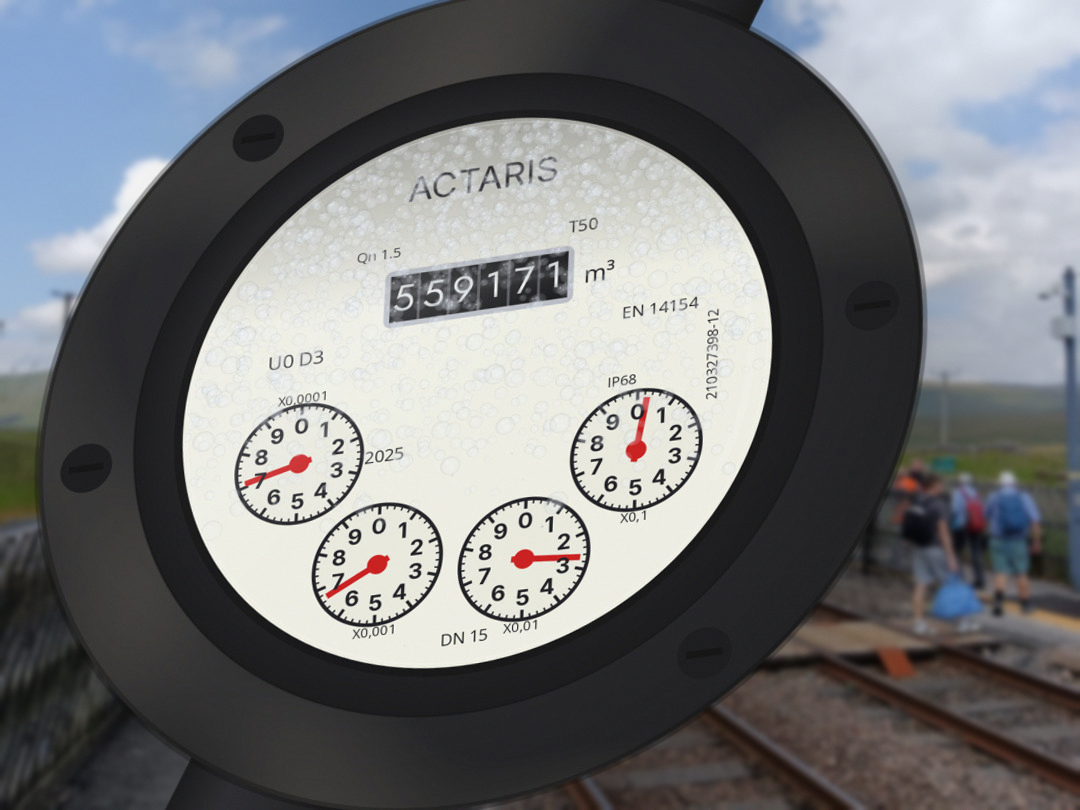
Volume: {"value": 559171.0267, "unit": "m³"}
